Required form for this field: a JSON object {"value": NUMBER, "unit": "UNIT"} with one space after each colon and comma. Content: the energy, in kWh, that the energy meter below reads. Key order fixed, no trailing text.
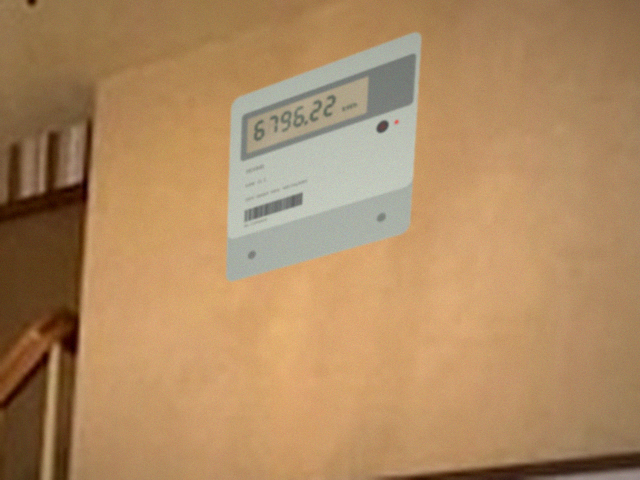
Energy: {"value": 6796.22, "unit": "kWh"}
